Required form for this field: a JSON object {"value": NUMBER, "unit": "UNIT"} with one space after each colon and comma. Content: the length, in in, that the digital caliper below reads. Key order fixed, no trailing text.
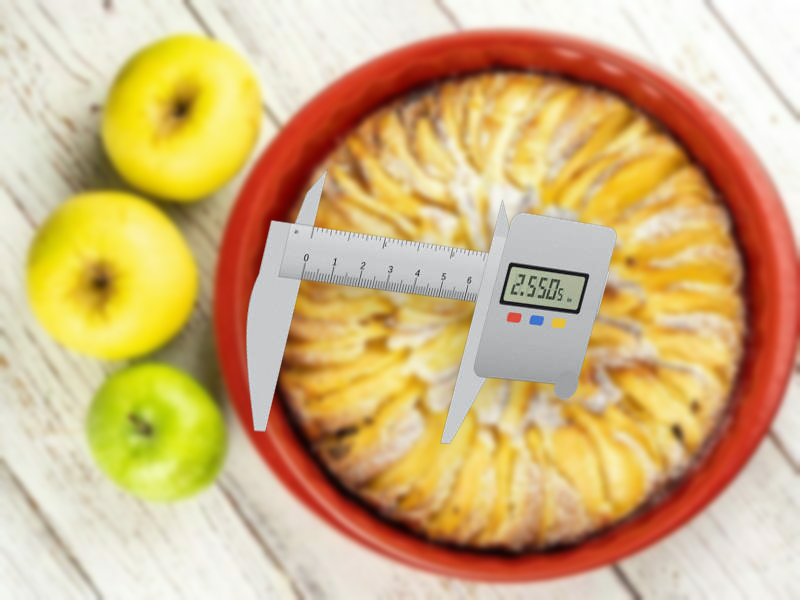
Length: {"value": 2.5505, "unit": "in"}
